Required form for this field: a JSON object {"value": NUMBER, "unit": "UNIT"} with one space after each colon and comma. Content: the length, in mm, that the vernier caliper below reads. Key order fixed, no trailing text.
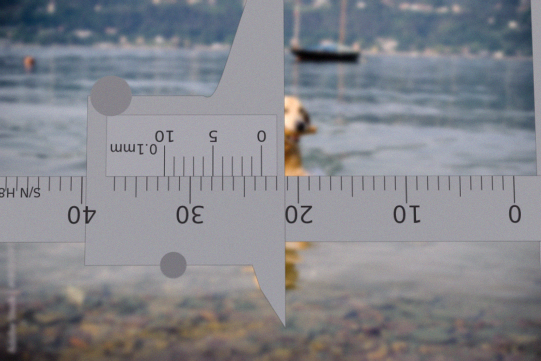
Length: {"value": 23.4, "unit": "mm"}
